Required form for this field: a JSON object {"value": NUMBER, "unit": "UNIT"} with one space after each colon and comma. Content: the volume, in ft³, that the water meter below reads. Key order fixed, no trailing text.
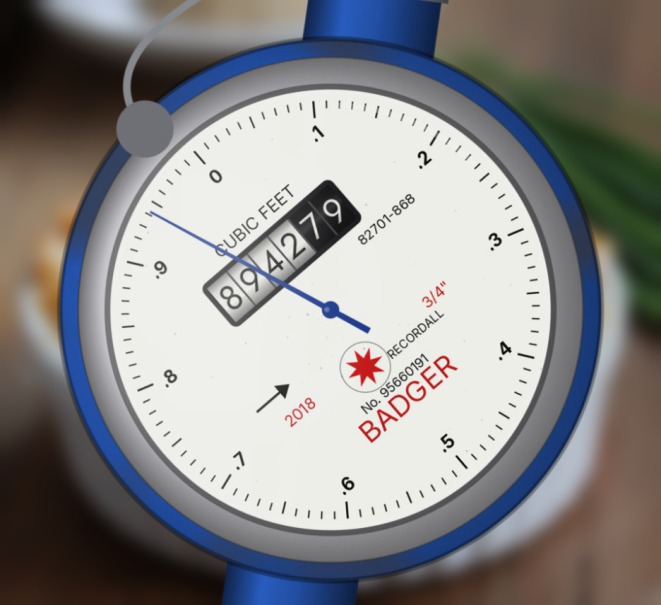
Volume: {"value": 894278.94, "unit": "ft³"}
